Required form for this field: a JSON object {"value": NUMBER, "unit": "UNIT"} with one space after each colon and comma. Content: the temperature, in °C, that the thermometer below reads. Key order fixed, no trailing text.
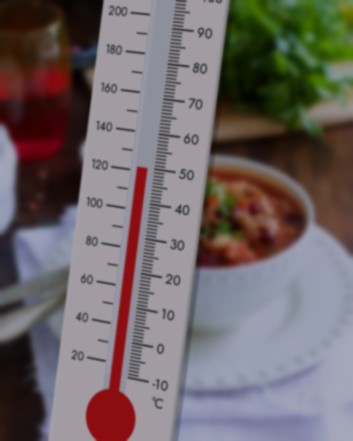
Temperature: {"value": 50, "unit": "°C"}
